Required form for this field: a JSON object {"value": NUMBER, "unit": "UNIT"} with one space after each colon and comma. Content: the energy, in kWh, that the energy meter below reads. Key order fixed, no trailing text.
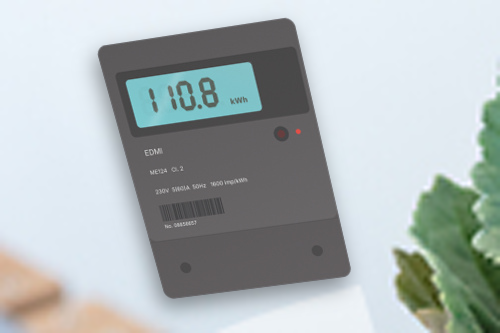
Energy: {"value": 110.8, "unit": "kWh"}
